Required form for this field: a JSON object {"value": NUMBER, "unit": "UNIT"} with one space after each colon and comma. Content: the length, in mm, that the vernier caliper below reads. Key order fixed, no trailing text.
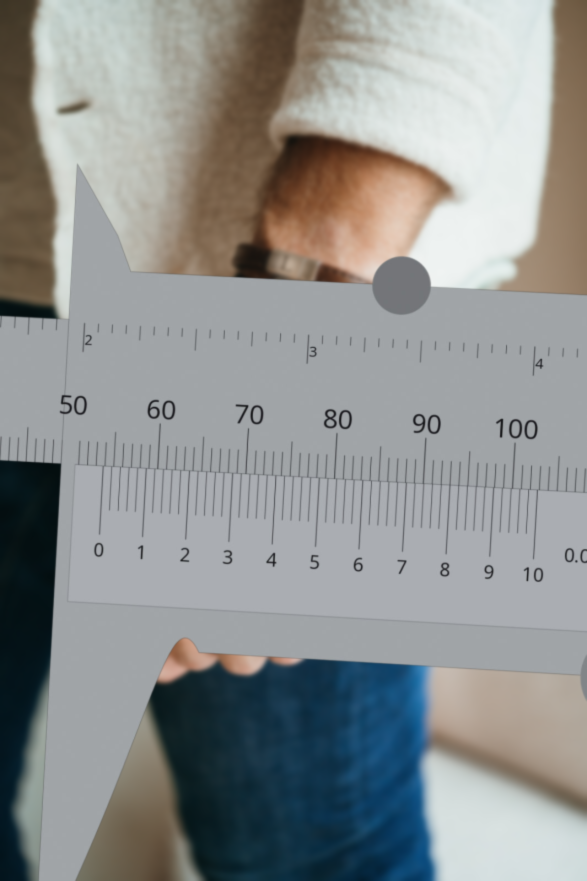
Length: {"value": 53.8, "unit": "mm"}
